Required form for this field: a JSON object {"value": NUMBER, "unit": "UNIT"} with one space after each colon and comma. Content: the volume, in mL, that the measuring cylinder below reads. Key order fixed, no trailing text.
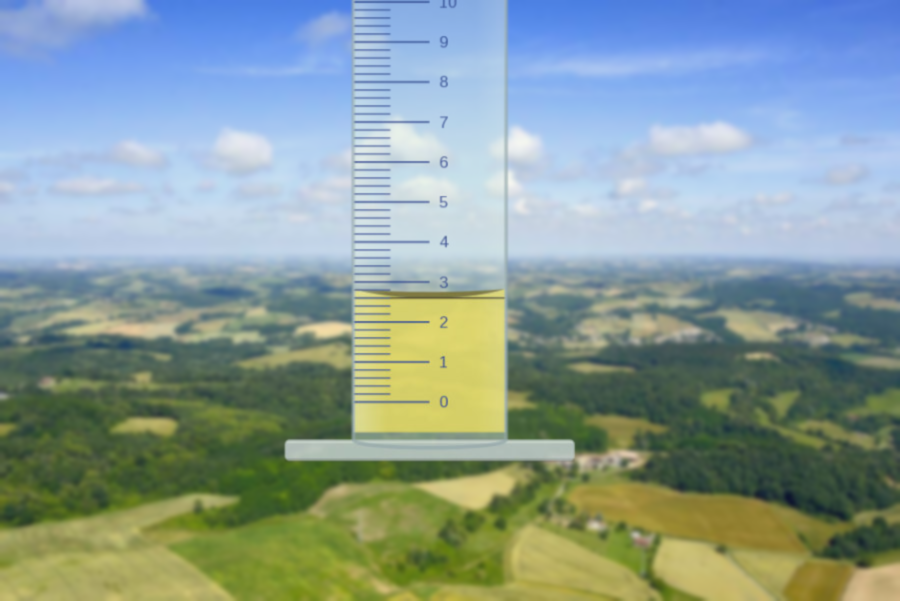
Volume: {"value": 2.6, "unit": "mL"}
